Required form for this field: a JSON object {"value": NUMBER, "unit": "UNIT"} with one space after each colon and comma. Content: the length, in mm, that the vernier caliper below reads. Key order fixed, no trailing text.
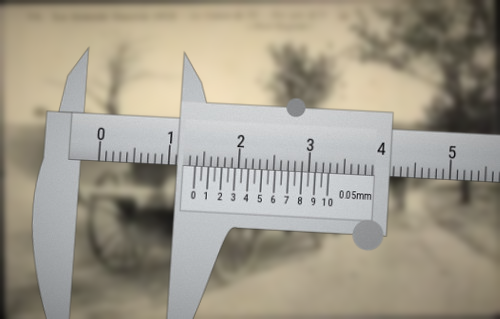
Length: {"value": 13.8, "unit": "mm"}
